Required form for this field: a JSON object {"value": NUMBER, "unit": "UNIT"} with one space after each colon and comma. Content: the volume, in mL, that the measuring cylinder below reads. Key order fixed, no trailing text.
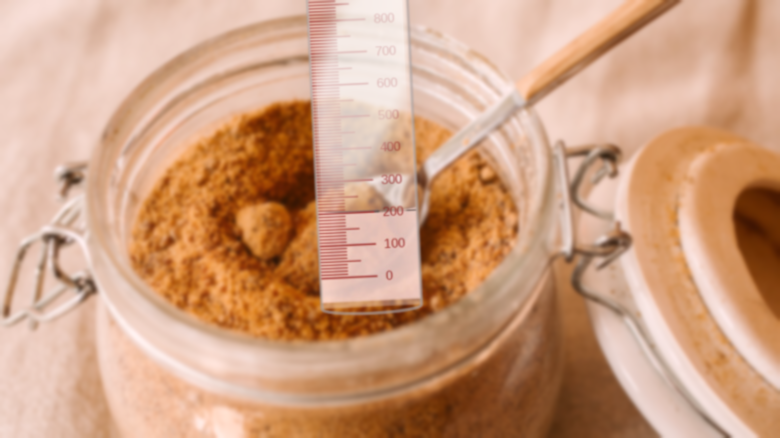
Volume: {"value": 200, "unit": "mL"}
